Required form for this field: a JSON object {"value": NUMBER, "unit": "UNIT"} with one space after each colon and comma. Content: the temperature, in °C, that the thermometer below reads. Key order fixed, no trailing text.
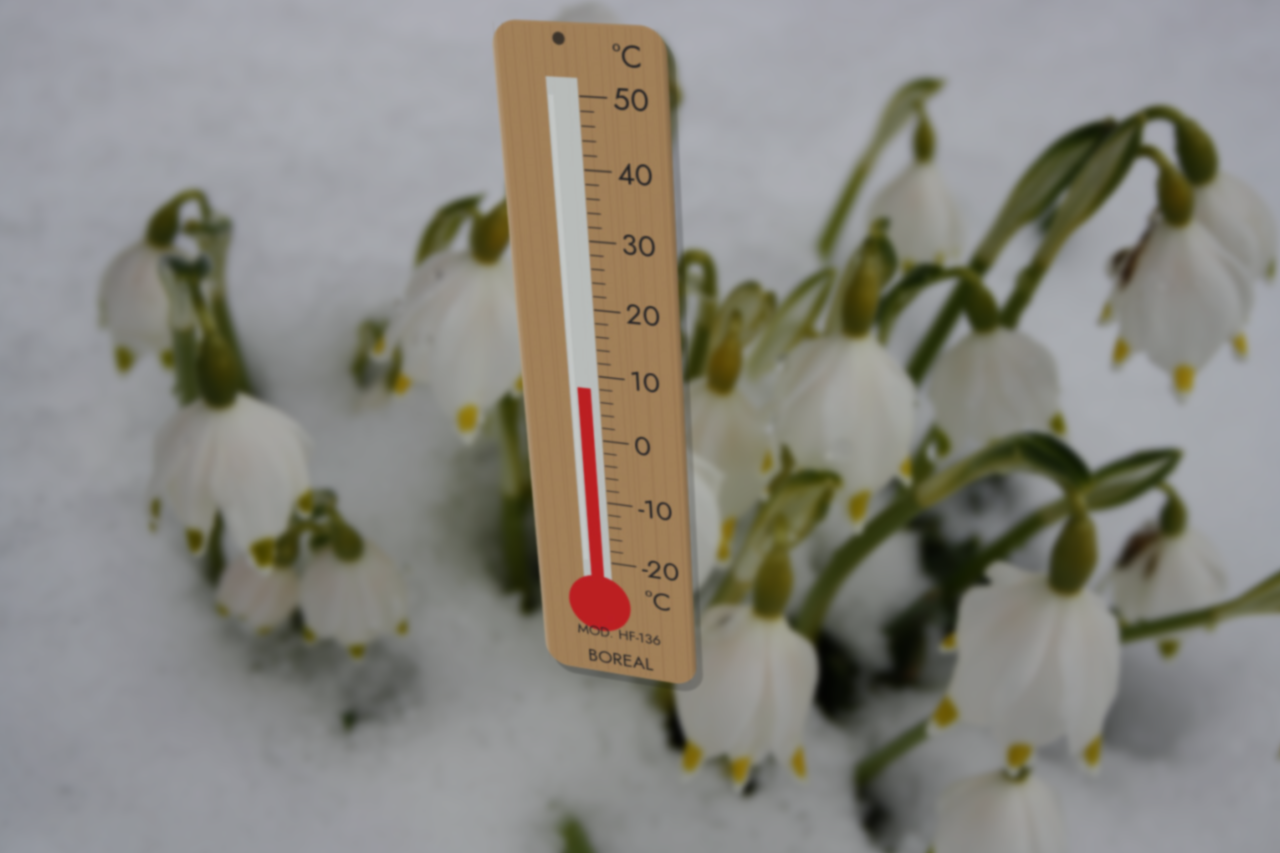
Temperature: {"value": 8, "unit": "°C"}
